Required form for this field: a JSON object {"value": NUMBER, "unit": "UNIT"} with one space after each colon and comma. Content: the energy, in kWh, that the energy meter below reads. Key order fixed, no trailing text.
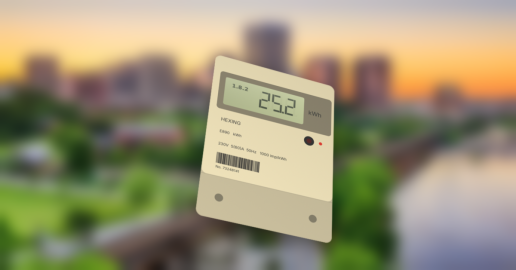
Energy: {"value": 25.2, "unit": "kWh"}
